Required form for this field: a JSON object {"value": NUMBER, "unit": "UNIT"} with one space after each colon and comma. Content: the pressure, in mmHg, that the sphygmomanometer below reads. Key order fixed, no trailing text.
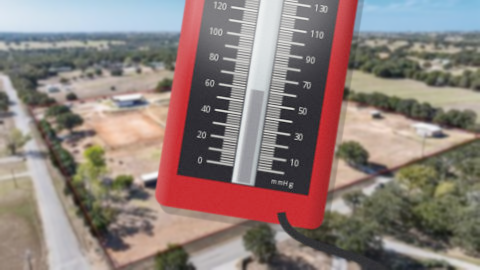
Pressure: {"value": 60, "unit": "mmHg"}
